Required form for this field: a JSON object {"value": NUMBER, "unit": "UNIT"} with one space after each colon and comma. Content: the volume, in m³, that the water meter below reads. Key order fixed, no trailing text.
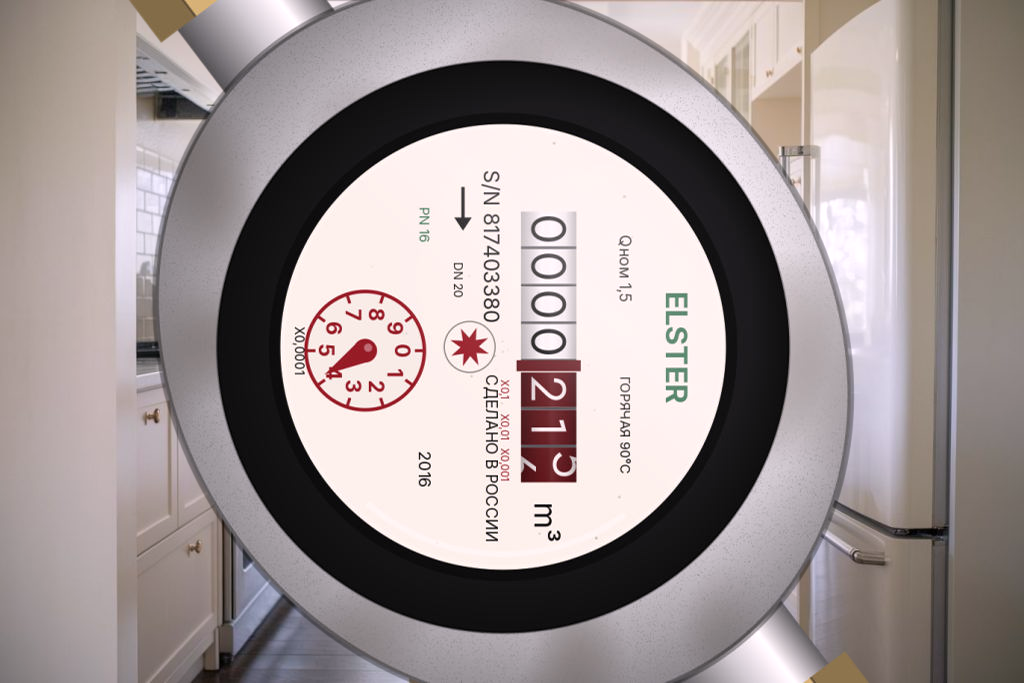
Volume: {"value": 0.2154, "unit": "m³"}
